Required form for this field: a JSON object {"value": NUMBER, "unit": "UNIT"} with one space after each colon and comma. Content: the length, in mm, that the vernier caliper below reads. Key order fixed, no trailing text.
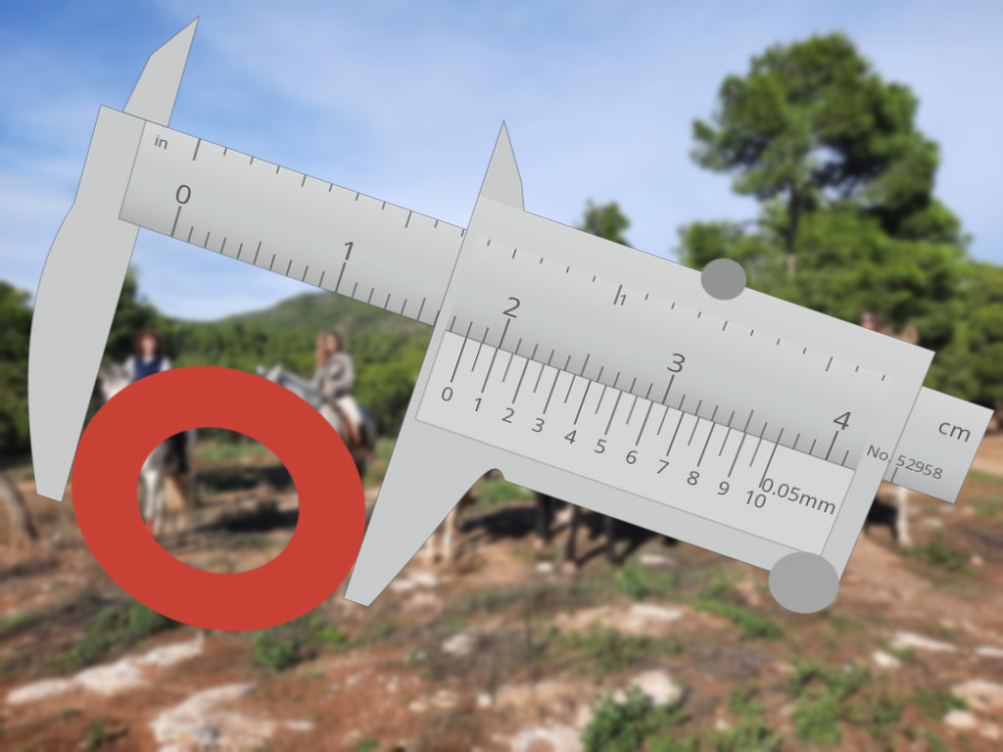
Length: {"value": 18.0, "unit": "mm"}
